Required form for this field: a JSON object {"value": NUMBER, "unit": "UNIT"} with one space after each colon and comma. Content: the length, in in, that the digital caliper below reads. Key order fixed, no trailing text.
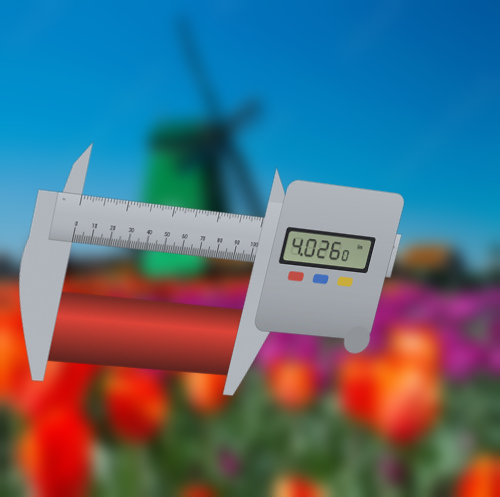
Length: {"value": 4.0260, "unit": "in"}
